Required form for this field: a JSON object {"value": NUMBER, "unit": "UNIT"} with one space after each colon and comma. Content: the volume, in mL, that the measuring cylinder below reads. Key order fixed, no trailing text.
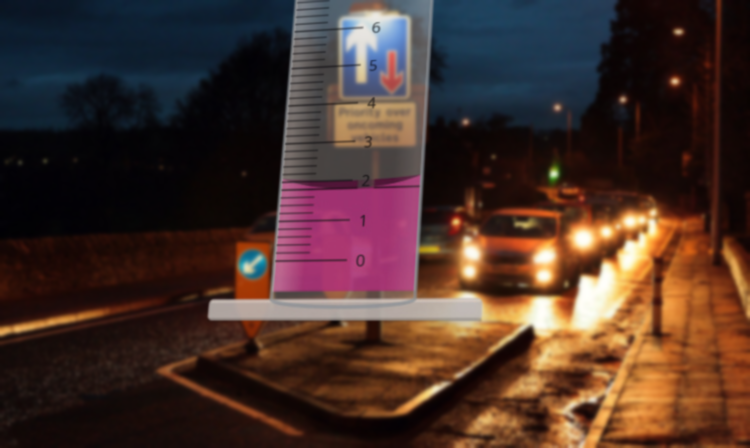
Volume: {"value": 1.8, "unit": "mL"}
